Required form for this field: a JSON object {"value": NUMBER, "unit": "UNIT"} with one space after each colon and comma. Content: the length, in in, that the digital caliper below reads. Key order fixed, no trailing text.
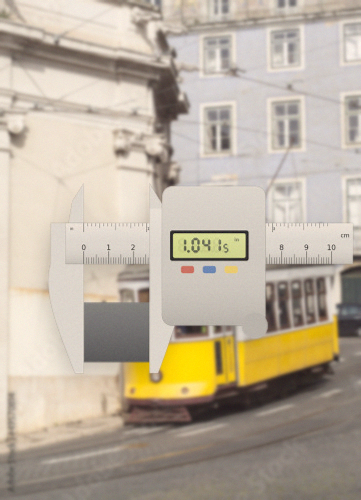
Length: {"value": 1.0415, "unit": "in"}
